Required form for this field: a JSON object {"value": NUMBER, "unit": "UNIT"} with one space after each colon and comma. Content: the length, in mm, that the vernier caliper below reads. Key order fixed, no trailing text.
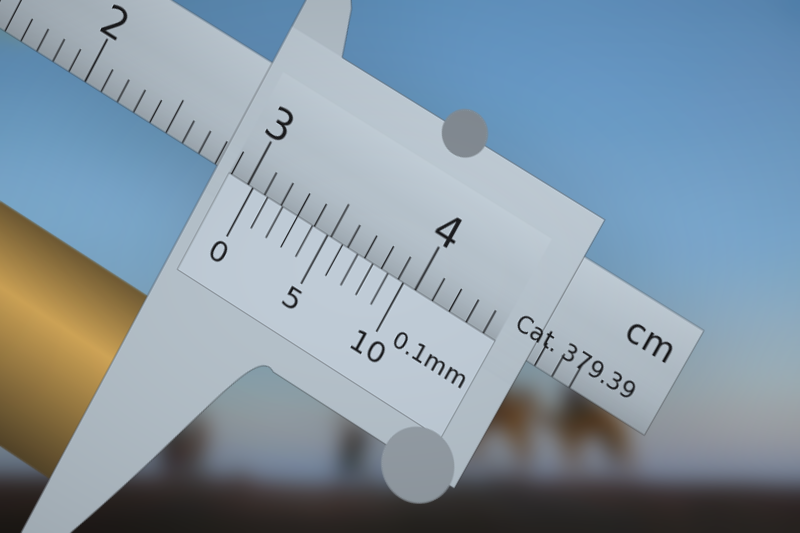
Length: {"value": 30.3, "unit": "mm"}
